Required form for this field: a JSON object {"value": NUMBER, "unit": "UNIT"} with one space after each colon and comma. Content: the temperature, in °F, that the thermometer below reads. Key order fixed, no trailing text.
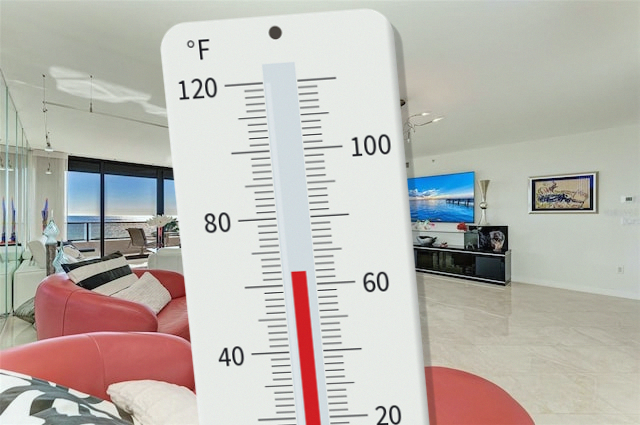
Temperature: {"value": 64, "unit": "°F"}
